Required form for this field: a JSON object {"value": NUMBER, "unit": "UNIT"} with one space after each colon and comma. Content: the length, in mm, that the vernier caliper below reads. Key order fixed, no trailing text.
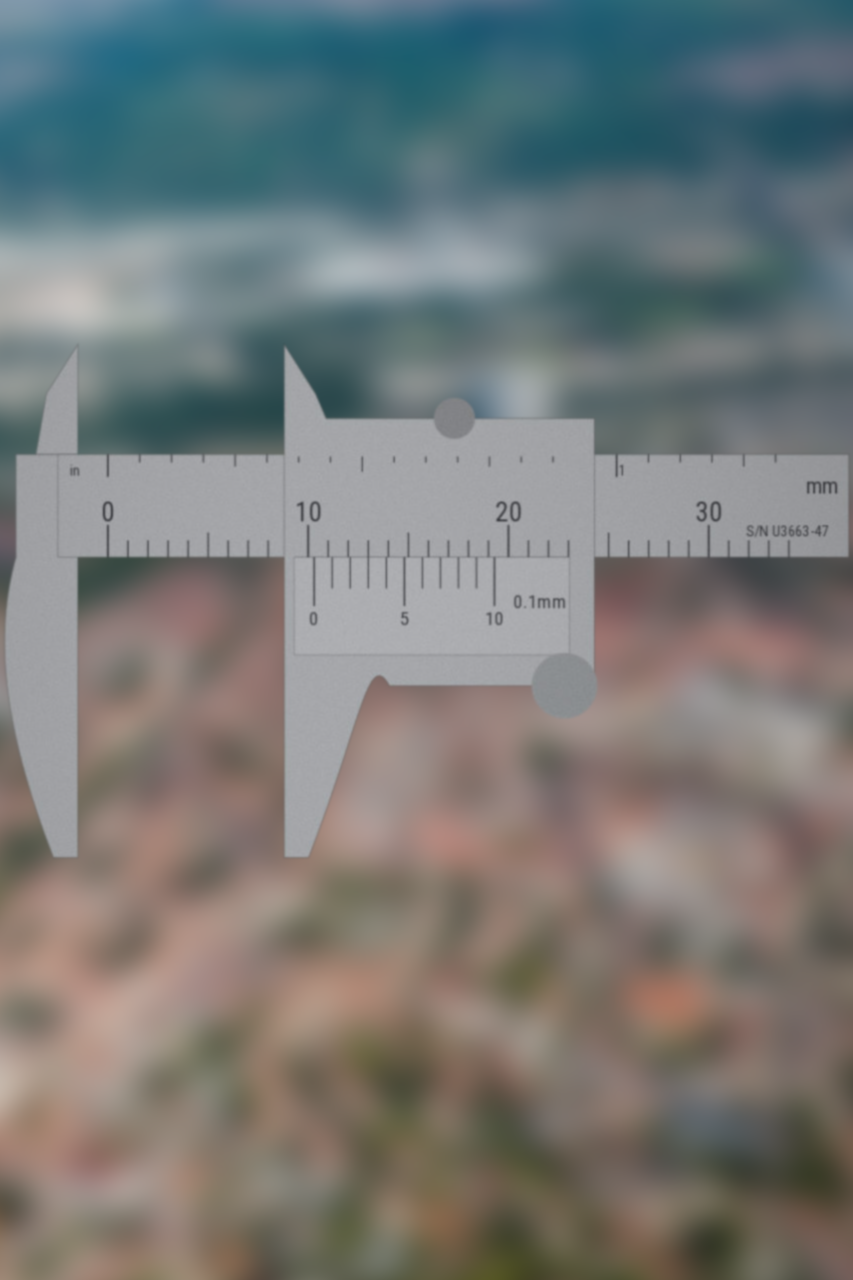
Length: {"value": 10.3, "unit": "mm"}
